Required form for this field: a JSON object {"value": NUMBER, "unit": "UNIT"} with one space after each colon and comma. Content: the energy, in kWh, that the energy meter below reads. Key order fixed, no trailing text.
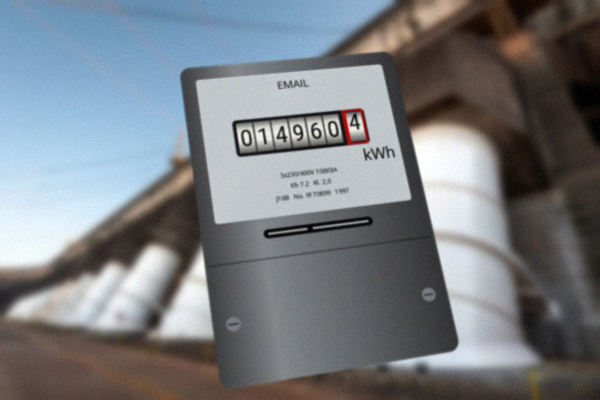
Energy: {"value": 14960.4, "unit": "kWh"}
